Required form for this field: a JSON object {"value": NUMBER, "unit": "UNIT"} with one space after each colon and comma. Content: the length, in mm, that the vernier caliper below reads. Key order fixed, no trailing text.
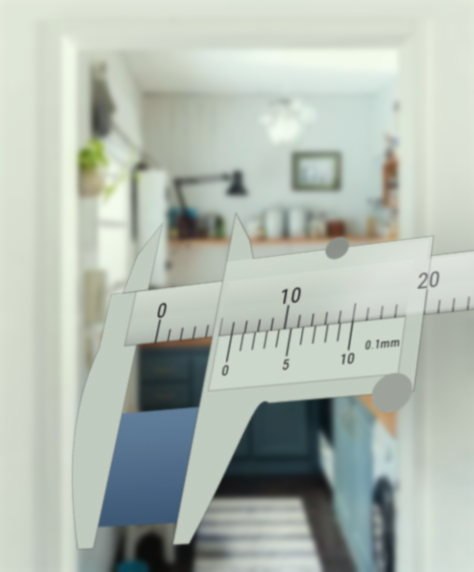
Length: {"value": 6.0, "unit": "mm"}
